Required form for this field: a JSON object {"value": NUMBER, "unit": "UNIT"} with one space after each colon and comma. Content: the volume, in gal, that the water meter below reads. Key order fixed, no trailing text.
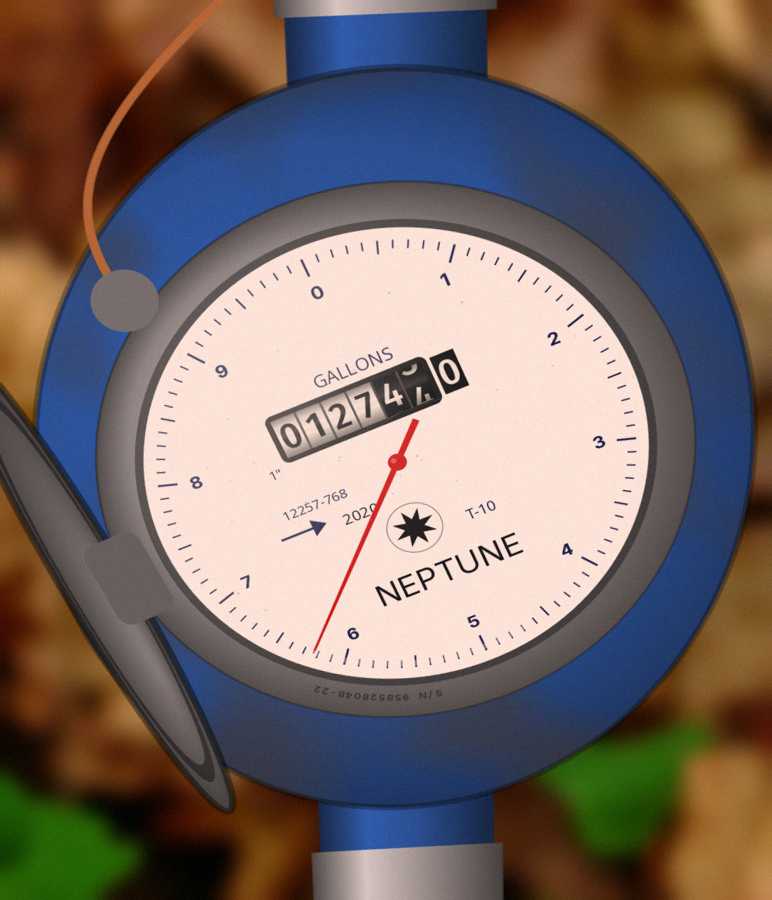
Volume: {"value": 127436.2, "unit": "gal"}
